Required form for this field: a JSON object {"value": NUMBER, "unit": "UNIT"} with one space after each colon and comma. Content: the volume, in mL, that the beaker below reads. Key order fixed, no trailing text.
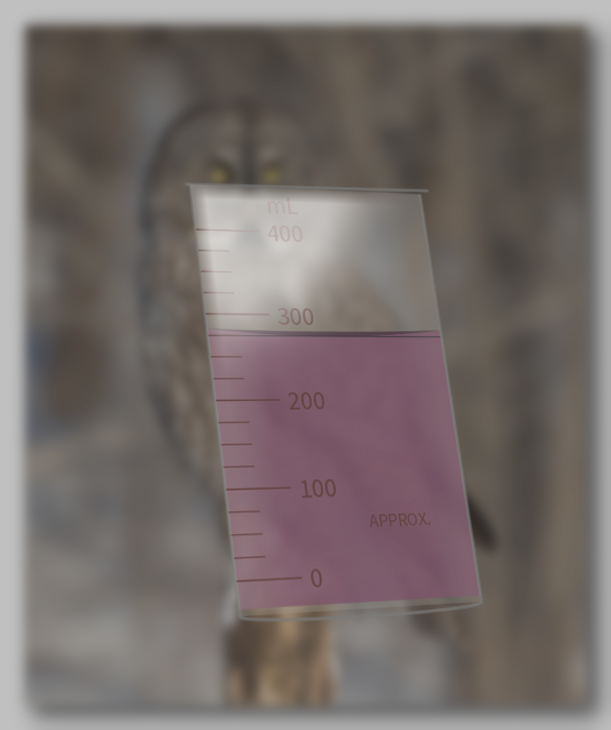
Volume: {"value": 275, "unit": "mL"}
